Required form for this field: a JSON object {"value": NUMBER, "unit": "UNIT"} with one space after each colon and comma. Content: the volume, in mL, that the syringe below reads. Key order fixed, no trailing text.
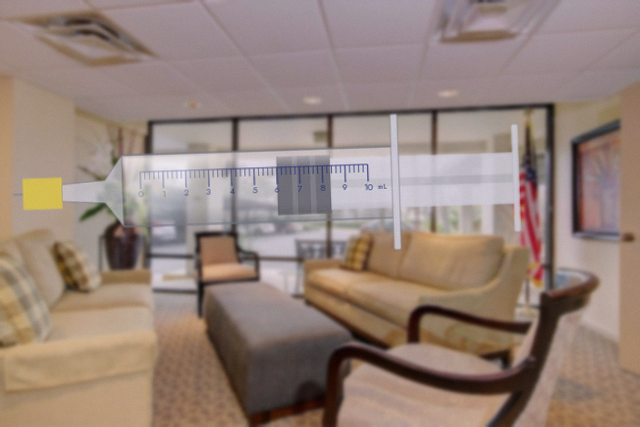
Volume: {"value": 6, "unit": "mL"}
